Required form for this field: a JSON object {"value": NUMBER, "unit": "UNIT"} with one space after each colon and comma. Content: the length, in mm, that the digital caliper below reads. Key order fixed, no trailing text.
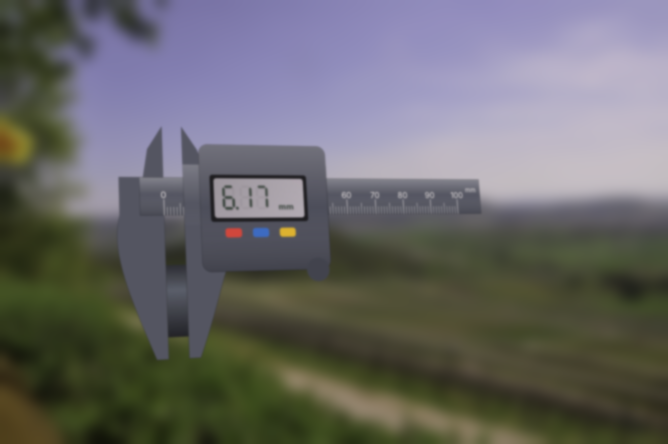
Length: {"value": 6.17, "unit": "mm"}
